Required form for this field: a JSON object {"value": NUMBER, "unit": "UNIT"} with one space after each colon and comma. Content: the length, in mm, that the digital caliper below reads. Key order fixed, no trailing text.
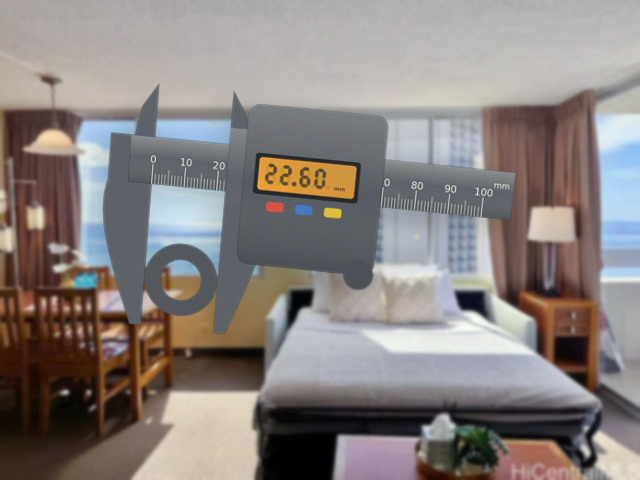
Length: {"value": 22.60, "unit": "mm"}
